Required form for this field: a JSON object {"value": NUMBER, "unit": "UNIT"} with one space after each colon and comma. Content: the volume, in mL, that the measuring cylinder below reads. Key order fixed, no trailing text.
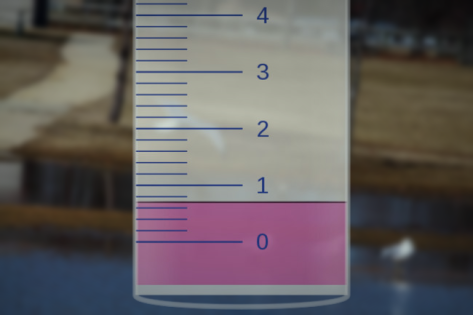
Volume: {"value": 0.7, "unit": "mL"}
